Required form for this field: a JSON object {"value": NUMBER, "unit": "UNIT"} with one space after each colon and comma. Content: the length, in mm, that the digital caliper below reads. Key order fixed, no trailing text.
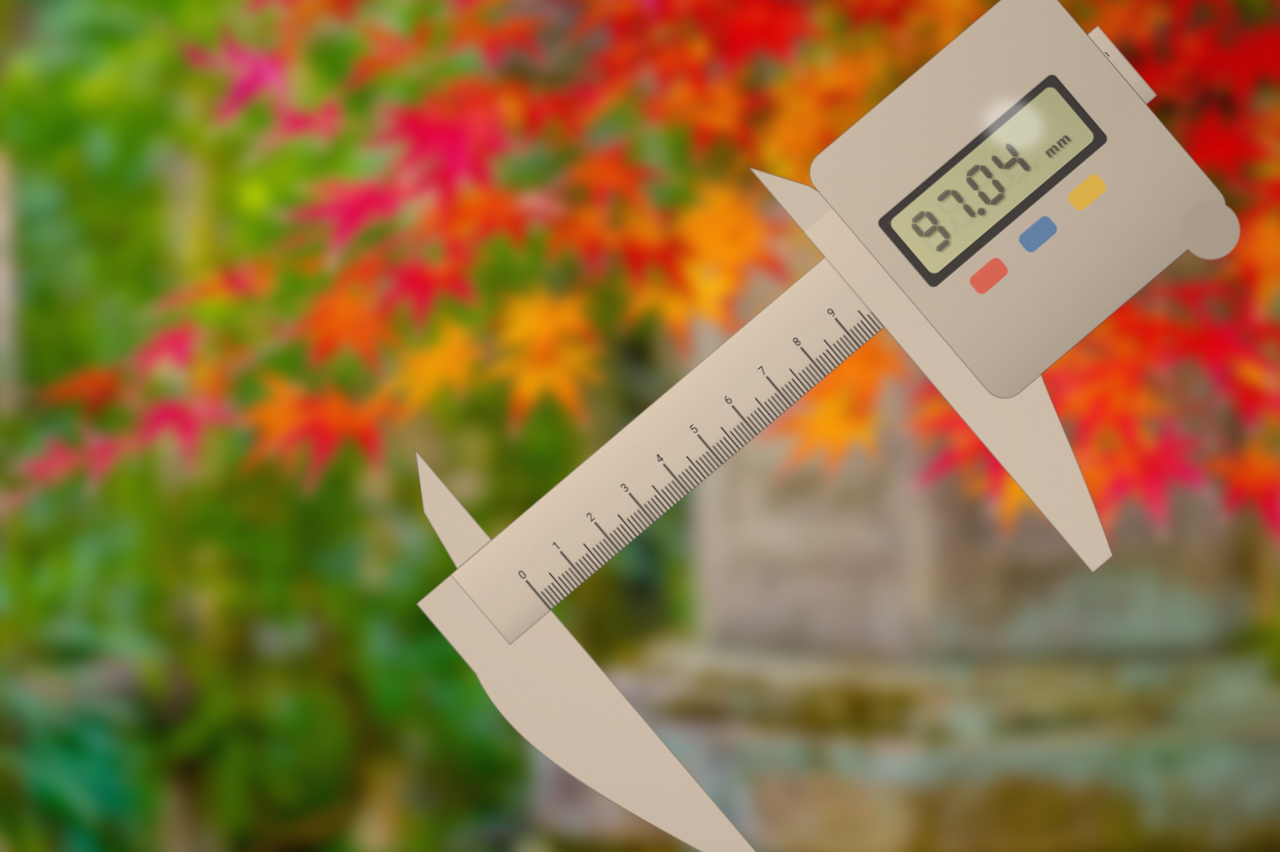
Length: {"value": 97.04, "unit": "mm"}
